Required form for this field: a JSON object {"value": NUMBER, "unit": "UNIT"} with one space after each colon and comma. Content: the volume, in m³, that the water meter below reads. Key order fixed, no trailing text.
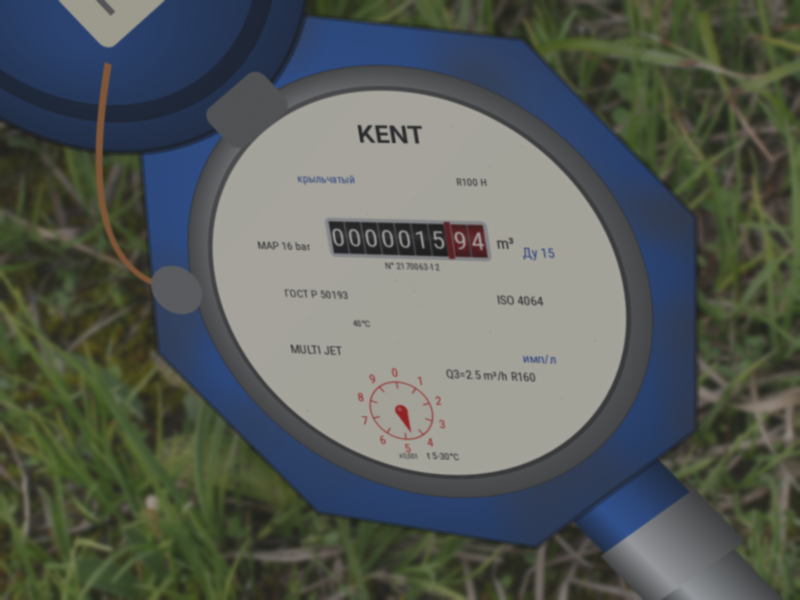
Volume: {"value": 15.944, "unit": "m³"}
